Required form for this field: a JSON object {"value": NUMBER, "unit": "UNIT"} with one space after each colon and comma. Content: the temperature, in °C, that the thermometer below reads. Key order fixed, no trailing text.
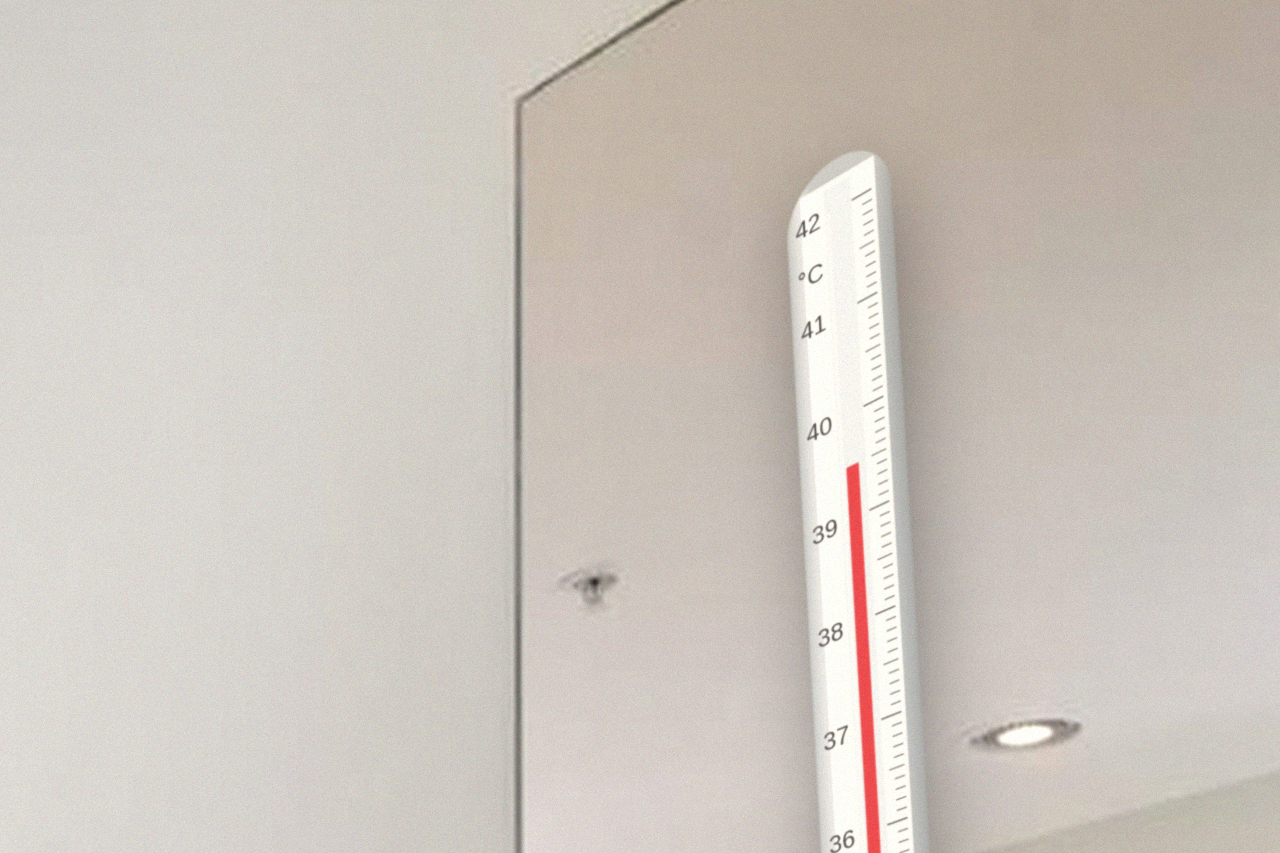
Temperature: {"value": 39.5, "unit": "°C"}
